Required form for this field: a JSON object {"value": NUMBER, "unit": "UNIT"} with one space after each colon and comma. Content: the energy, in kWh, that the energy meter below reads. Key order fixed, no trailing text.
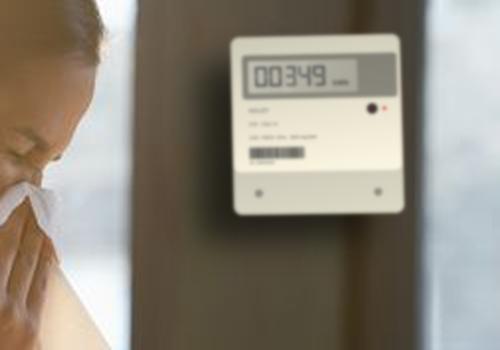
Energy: {"value": 349, "unit": "kWh"}
